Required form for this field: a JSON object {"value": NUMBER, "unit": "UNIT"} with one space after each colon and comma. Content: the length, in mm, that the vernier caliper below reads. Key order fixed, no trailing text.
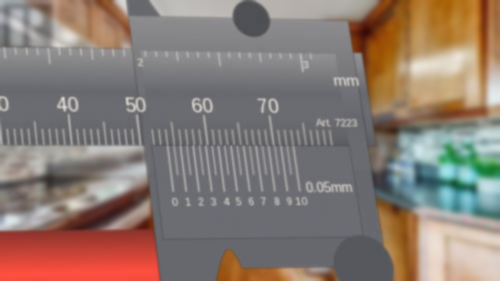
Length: {"value": 54.0, "unit": "mm"}
